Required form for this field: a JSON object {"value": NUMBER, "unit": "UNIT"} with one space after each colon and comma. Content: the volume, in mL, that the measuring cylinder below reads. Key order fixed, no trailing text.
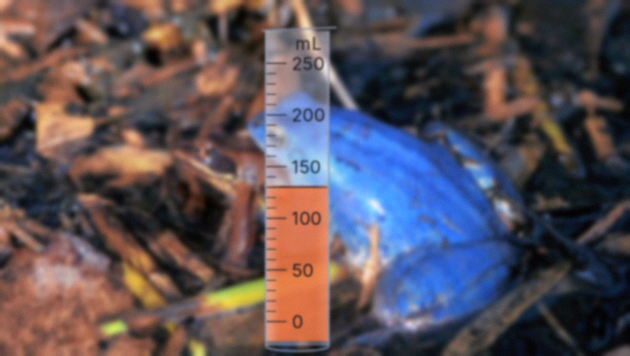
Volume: {"value": 130, "unit": "mL"}
